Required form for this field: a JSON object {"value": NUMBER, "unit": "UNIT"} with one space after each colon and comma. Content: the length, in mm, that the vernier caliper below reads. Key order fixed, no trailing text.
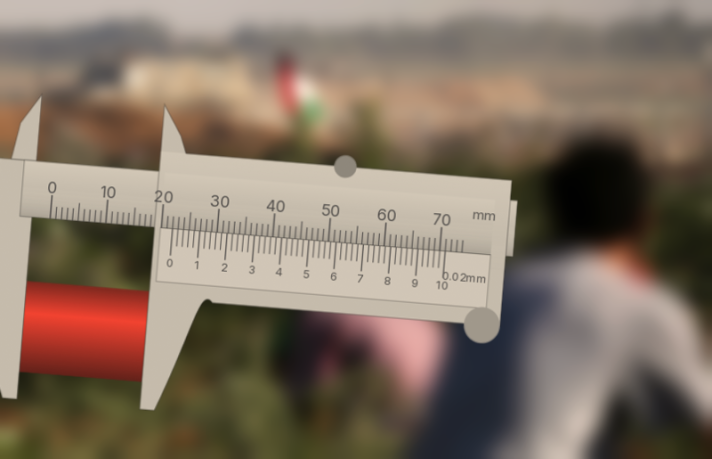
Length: {"value": 22.0, "unit": "mm"}
